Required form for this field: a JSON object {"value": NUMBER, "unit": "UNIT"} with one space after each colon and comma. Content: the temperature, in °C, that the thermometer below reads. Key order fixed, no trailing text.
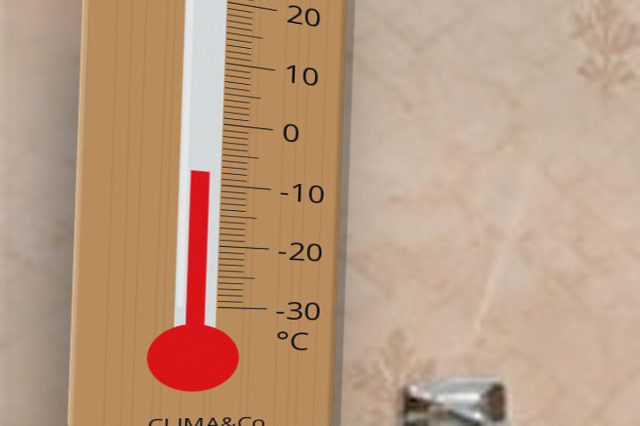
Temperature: {"value": -8, "unit": "°C"}
